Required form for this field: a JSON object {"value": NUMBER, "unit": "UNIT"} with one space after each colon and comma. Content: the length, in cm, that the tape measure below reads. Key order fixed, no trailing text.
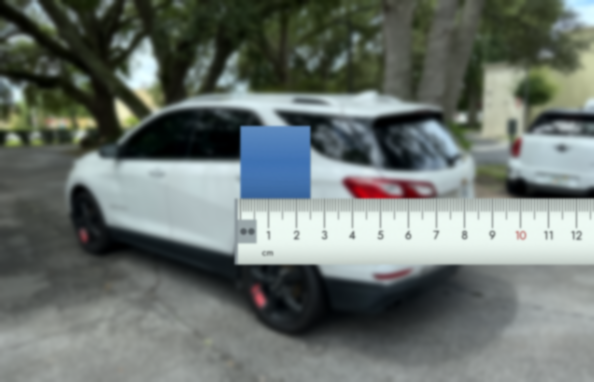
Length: {"value": 2.5, "unit": "cm"}
